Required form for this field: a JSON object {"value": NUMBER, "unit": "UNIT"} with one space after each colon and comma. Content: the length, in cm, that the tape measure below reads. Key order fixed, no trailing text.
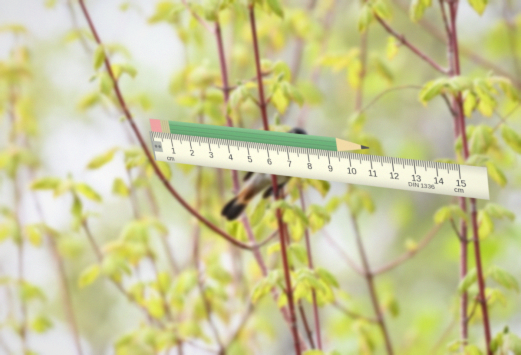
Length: {"value": 11, "unit": "cm"}
